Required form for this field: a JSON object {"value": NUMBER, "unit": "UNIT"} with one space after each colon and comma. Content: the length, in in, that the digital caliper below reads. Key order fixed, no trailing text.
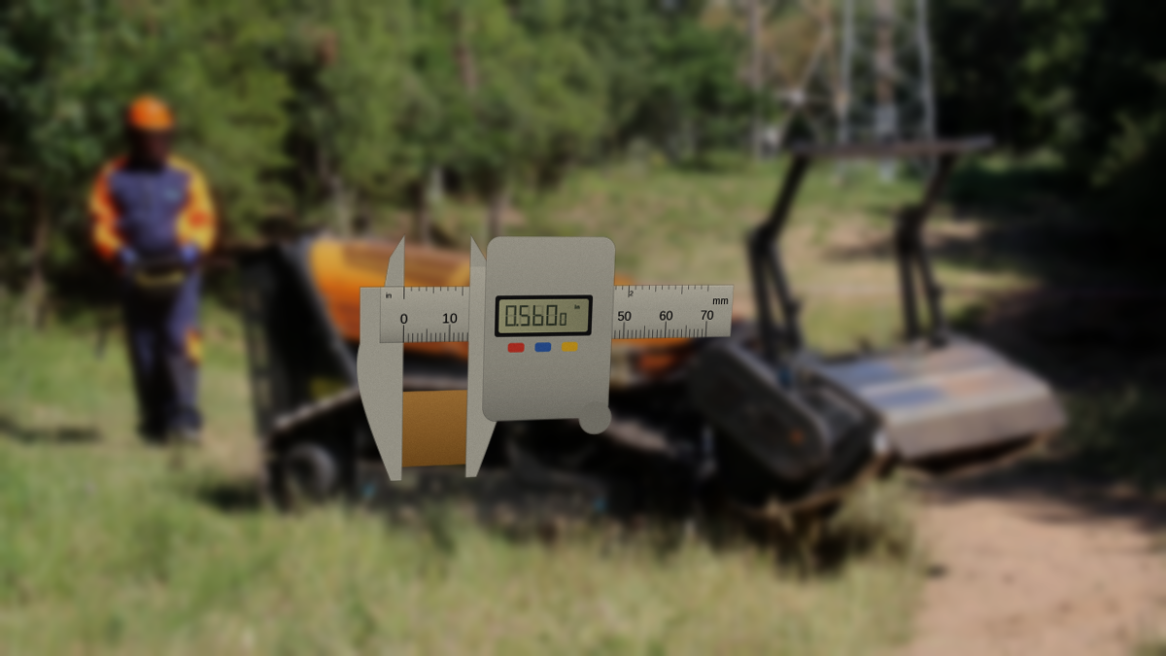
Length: {"value": 0.5600, "unit": "in"}
